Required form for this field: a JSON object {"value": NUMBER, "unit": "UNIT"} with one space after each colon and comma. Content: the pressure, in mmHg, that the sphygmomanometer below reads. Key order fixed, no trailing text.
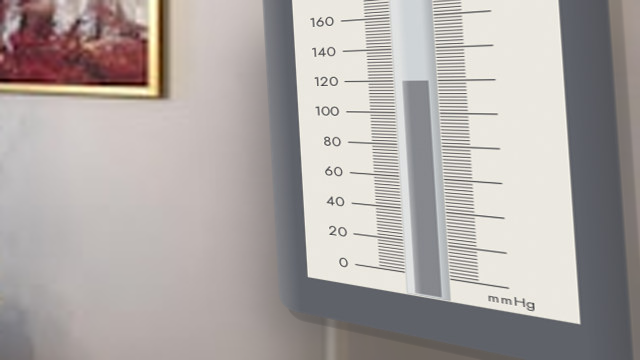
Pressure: {"value": 120, "unit": "mmHg"}
